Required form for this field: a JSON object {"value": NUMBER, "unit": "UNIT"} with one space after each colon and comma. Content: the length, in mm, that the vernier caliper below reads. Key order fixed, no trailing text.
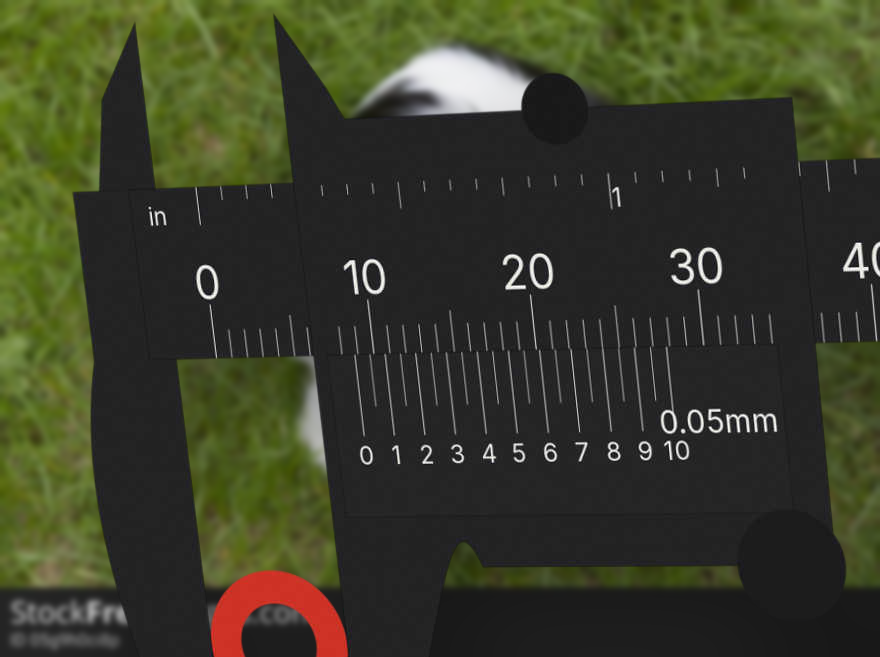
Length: {"value": 8.8, "unit": "mm"}
